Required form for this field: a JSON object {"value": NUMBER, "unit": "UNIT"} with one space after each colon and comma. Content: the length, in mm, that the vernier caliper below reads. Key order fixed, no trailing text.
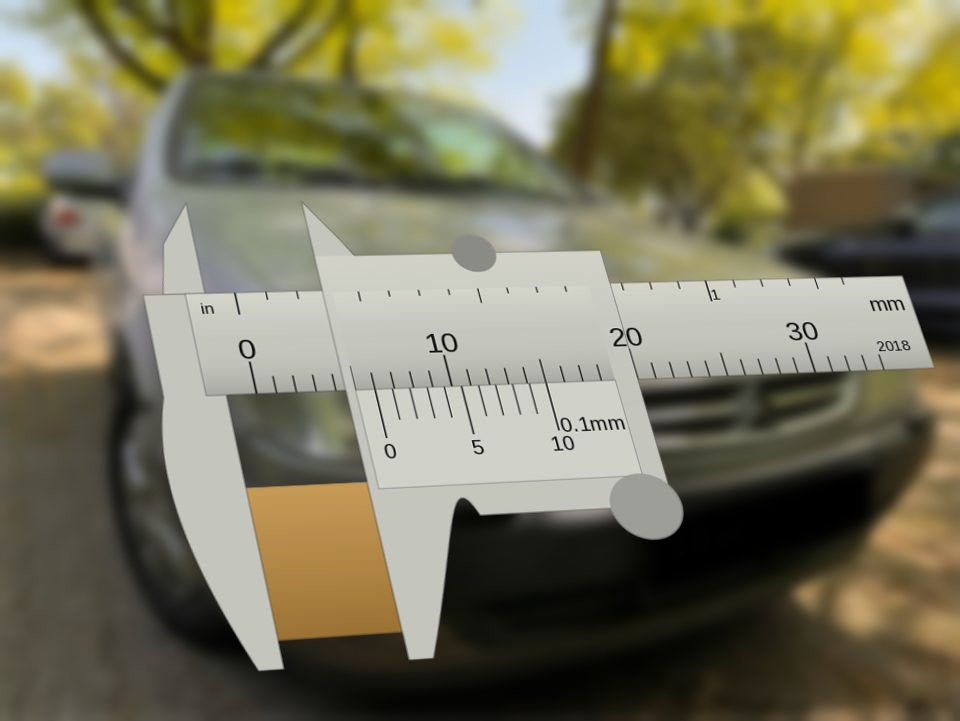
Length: {"value": 6.0, "unit": "mm"}
